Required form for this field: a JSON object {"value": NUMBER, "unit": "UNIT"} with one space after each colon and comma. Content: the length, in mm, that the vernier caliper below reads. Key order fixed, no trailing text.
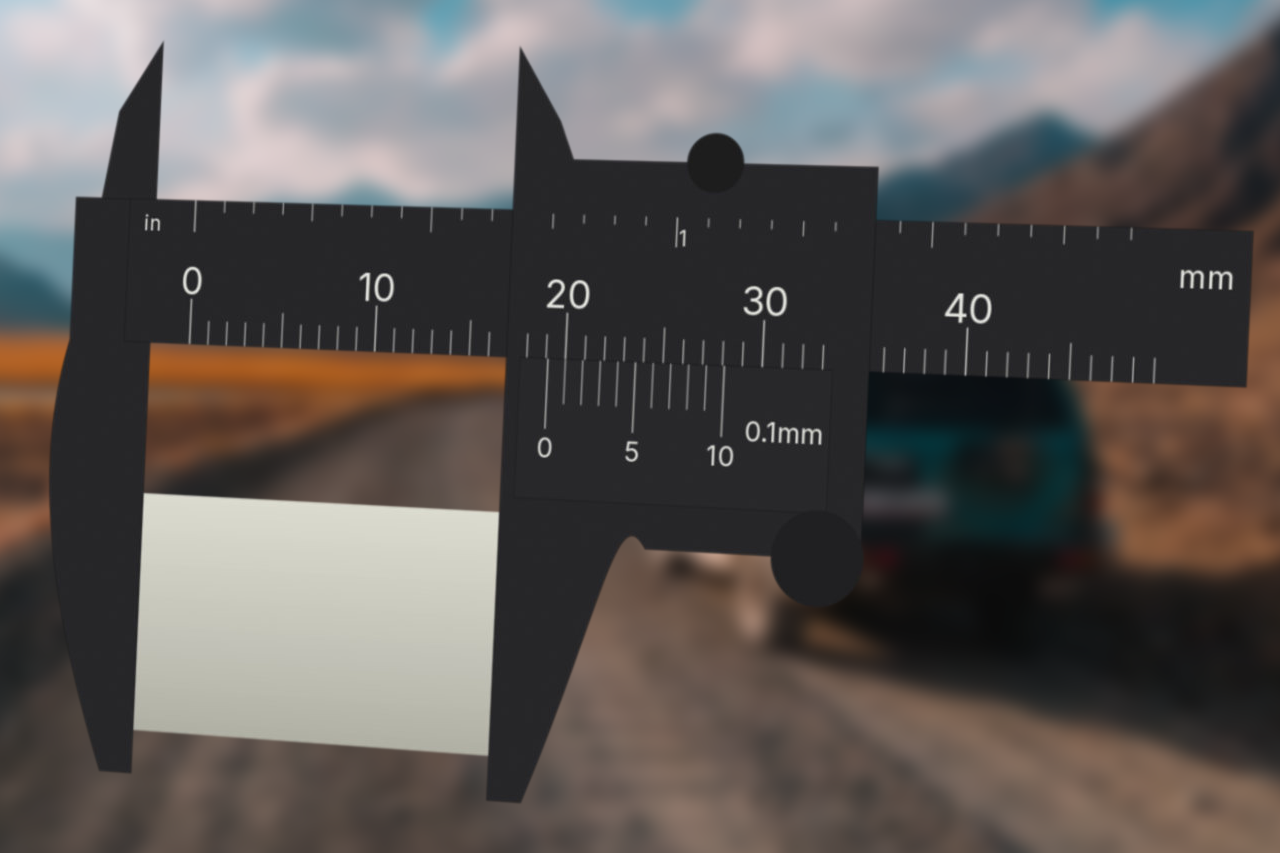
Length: {"value": 19.1, "unit": "mm"}
